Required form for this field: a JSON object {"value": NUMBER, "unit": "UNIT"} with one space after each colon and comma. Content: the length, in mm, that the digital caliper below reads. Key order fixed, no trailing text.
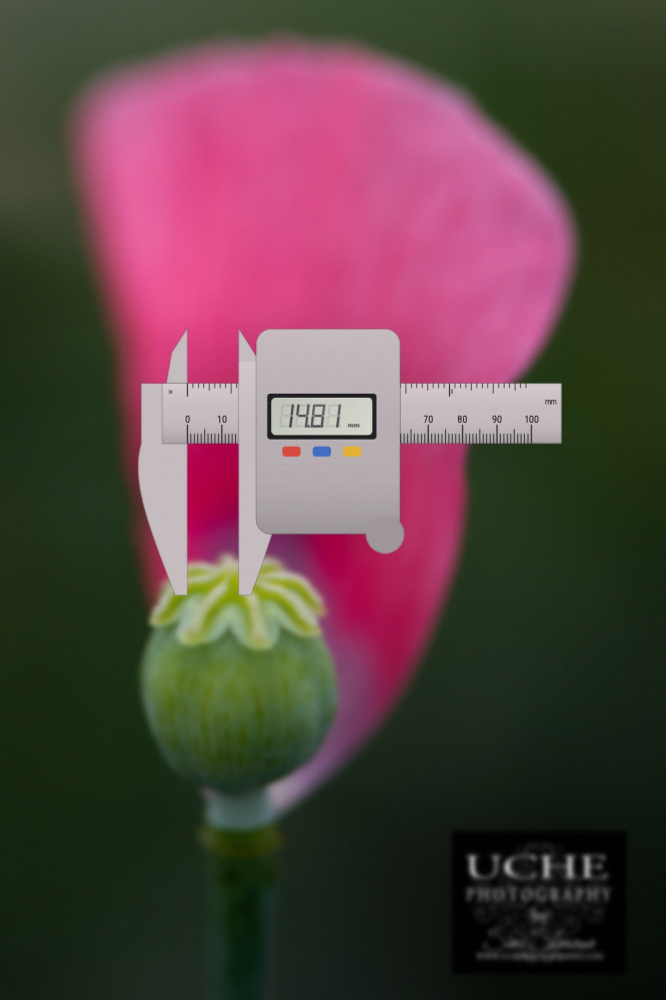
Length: {"value": 14.81, "unit": "mm"}
